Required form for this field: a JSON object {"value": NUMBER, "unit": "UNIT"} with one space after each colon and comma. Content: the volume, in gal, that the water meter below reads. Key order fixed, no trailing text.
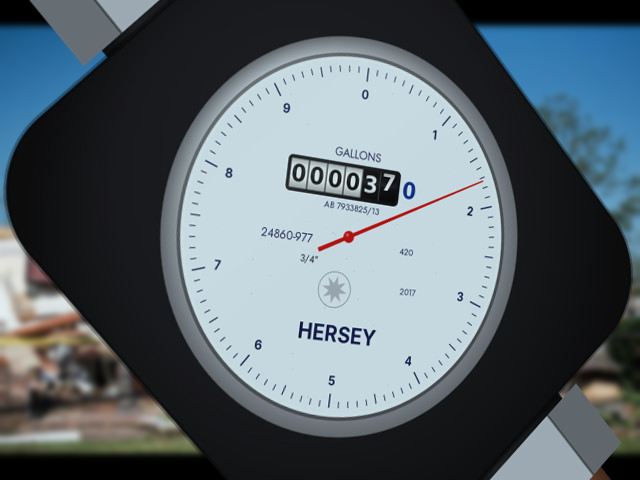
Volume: {"value": 371.7, "unit": "gal"}
